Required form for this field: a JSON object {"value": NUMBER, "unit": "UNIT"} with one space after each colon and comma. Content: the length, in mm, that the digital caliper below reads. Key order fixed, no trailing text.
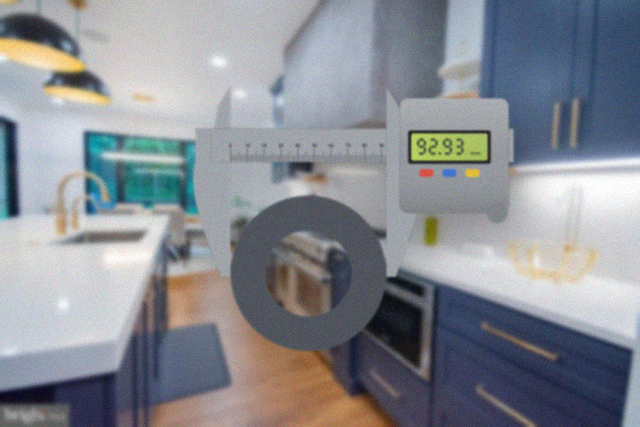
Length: {"value": 92.93, "unit": "mm"}
